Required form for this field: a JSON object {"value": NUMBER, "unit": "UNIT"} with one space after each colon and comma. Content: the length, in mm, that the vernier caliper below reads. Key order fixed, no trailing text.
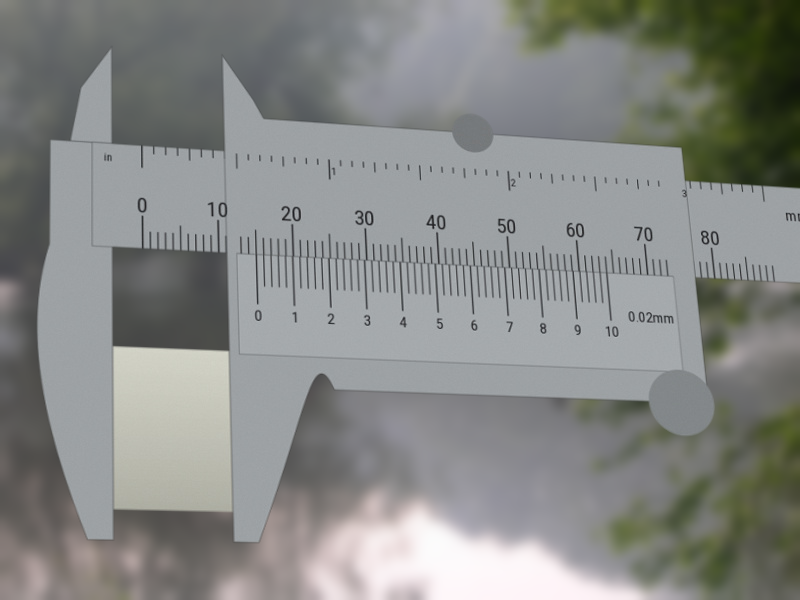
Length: {"value": 15.0, "unit": "mm"}
